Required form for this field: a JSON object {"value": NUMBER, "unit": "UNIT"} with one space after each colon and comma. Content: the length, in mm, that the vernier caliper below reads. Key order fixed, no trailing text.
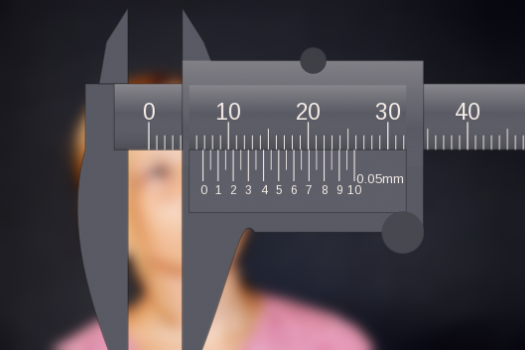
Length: {"value": 6.8, "unit": "mm"}
